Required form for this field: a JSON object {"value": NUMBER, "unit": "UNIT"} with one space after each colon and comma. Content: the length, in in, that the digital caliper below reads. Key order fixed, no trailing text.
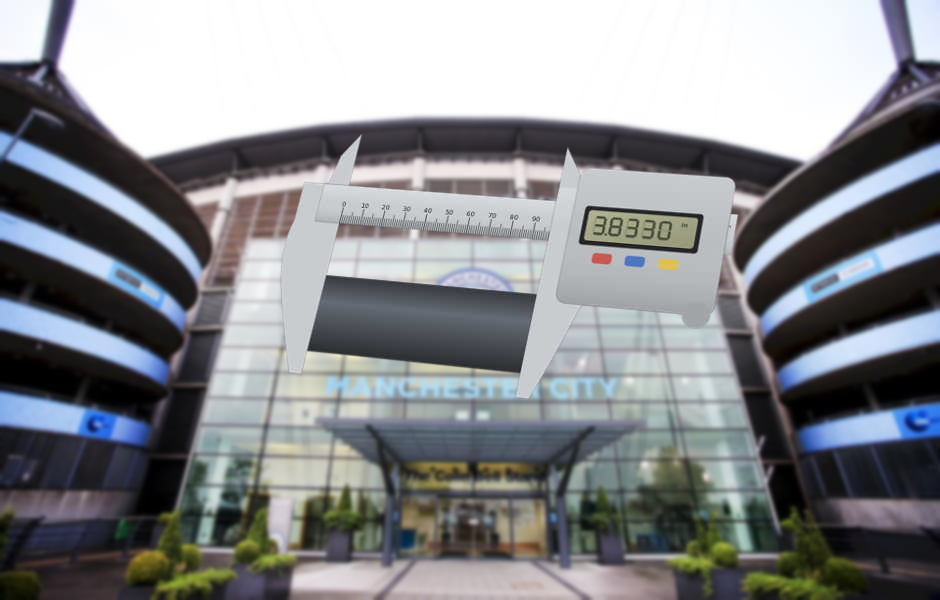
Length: {"value": 3.8330, "unit": "in"}
